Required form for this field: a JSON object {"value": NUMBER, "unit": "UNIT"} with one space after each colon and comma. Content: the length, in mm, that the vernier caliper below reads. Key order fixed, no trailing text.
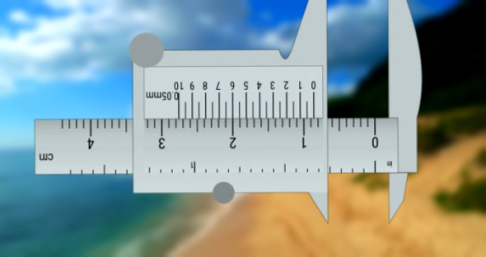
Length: {"value": 8.6, "unit": "mm"}
